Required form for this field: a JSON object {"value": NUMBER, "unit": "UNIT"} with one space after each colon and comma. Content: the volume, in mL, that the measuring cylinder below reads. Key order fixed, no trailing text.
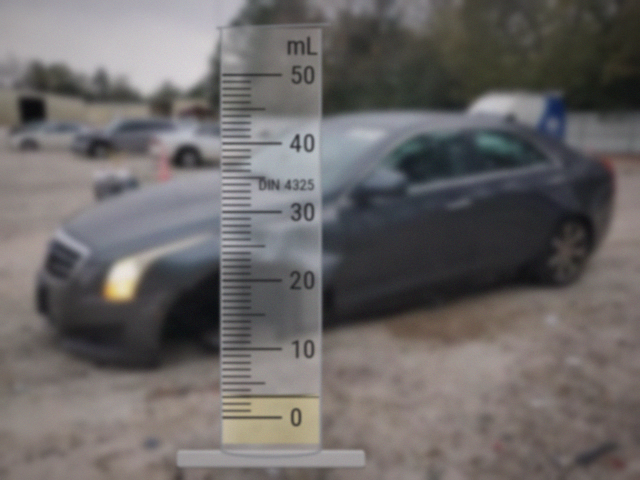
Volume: {"value": 3, "unit": "mL"}
